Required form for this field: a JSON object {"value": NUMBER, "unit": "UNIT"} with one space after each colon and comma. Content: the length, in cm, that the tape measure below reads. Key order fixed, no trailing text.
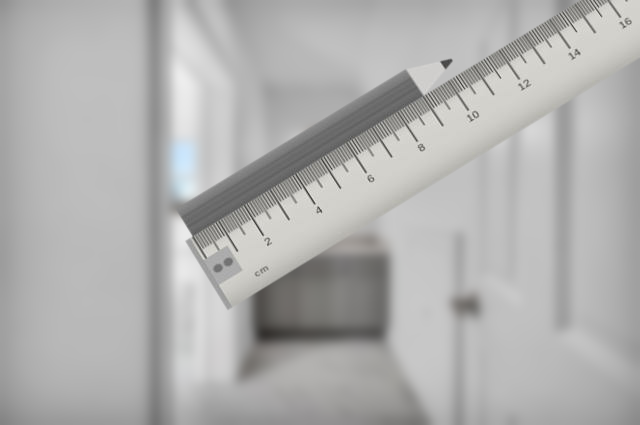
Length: {"value": 10.5, "unit": "cm"}
